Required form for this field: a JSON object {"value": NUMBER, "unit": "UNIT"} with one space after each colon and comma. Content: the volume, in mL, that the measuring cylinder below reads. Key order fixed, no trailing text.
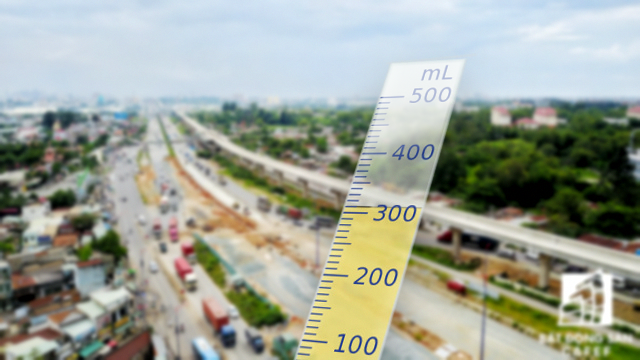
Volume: {"value": 310, "unit": "mL"}
